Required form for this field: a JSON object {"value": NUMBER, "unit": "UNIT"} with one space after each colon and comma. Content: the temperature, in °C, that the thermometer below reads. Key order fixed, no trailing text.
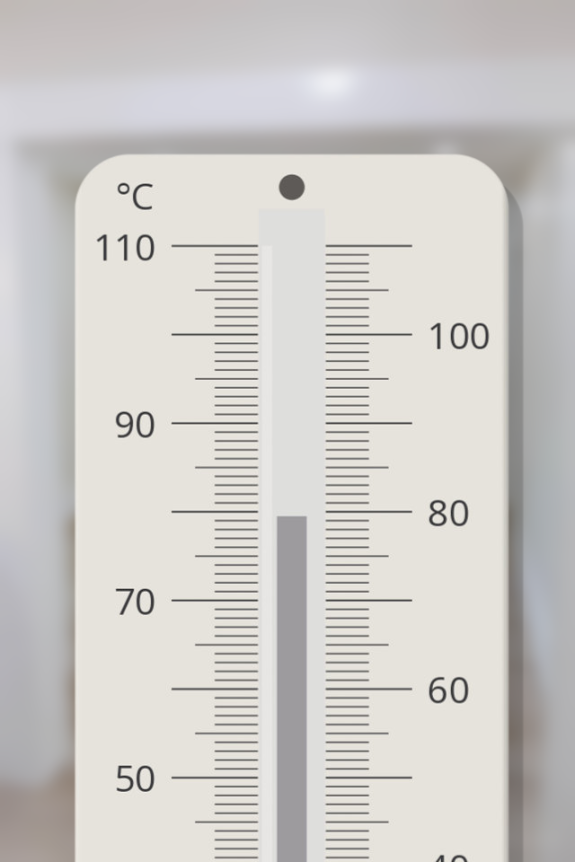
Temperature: {"value": 79.5, "unit": "°C"}
